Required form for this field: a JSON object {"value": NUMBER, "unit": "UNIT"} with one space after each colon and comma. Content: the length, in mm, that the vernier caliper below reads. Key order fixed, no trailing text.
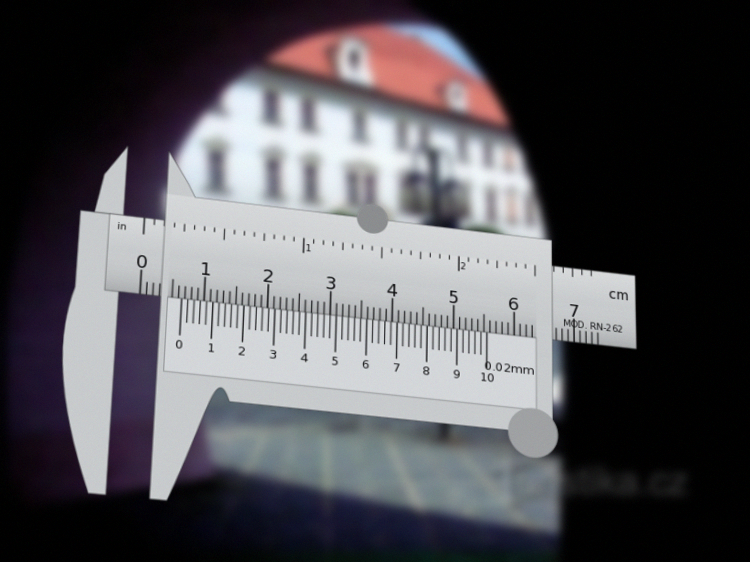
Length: {"value": 6.5, "unit": "mm"}
